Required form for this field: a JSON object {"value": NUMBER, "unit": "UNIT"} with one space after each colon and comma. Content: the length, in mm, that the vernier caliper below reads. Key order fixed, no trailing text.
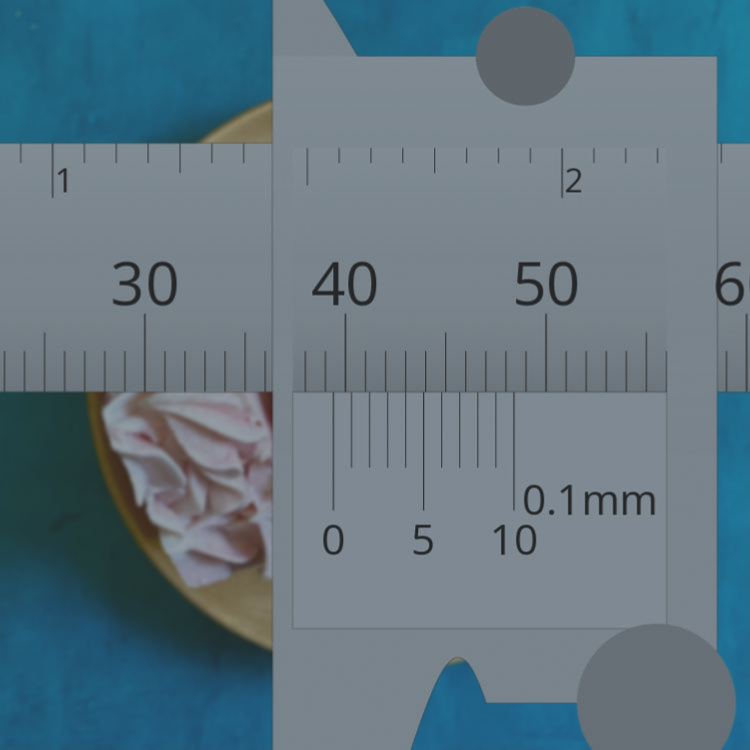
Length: {"value": 39.4, "unit": "mm"}
